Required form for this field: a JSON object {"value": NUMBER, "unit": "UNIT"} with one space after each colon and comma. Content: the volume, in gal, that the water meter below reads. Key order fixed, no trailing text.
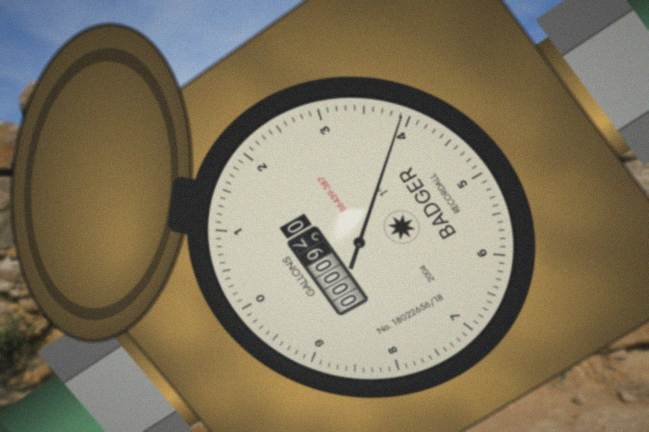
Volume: {"value": 923.9, "unit": "gal"}
